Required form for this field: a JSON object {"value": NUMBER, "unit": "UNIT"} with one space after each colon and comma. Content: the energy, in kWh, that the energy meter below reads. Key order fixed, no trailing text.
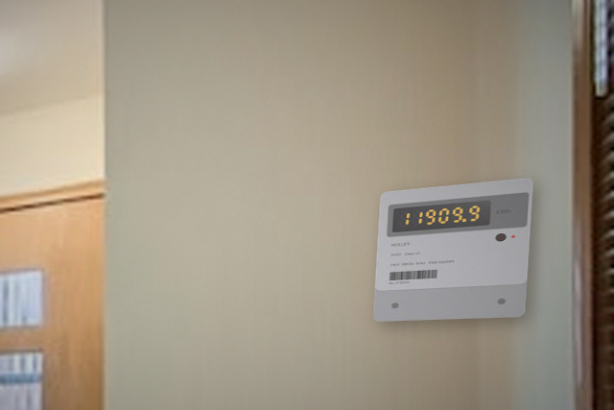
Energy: {"value": 11909.9, "unit": "kWh"}
